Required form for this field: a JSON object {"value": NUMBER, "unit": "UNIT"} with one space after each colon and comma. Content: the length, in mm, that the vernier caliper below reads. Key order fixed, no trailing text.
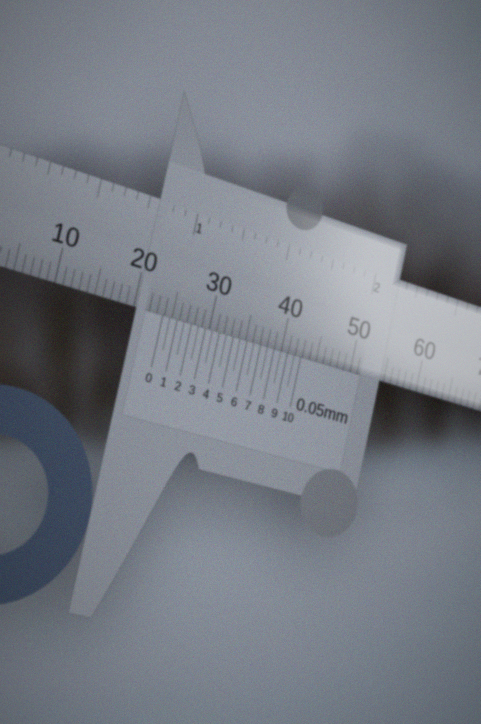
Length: {"value": 23.8, "unit": "mm"}
